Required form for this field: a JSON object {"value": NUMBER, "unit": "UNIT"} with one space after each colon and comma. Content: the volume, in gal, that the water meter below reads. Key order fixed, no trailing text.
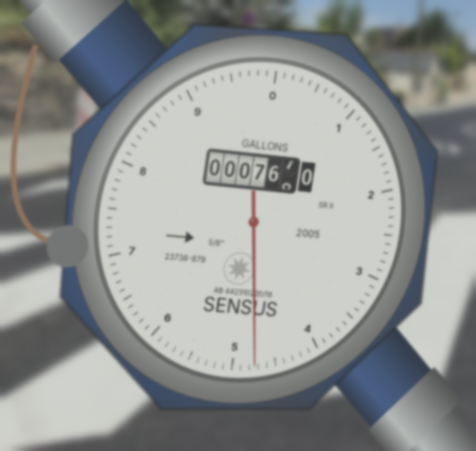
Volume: {"value": 7674.7, "unit": "gal"}
